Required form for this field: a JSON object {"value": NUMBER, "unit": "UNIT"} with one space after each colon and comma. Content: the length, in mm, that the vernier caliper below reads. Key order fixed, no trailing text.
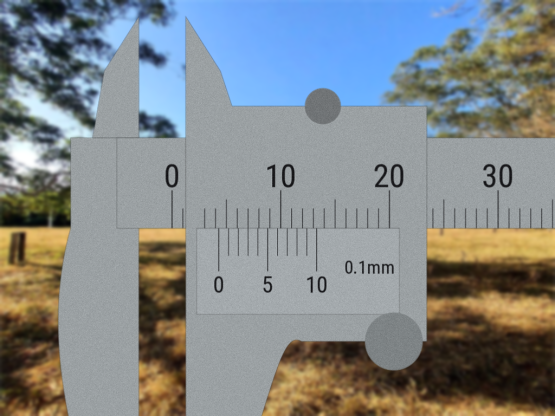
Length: {"value": 4.3, "unit": "mm"}
